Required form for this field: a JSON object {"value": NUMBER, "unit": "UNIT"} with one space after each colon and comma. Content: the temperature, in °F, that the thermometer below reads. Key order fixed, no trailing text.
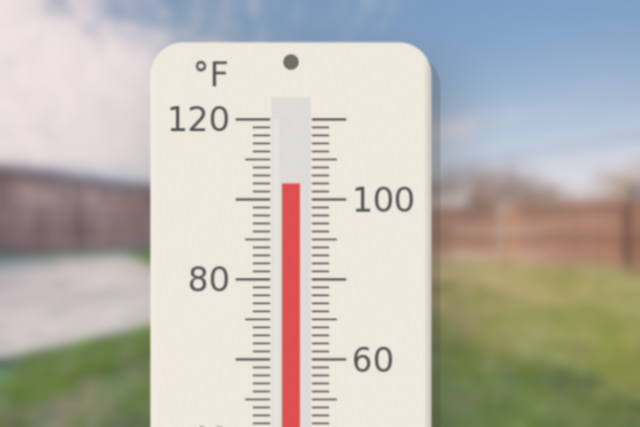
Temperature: {"value": 104, "unit": "°F"}
